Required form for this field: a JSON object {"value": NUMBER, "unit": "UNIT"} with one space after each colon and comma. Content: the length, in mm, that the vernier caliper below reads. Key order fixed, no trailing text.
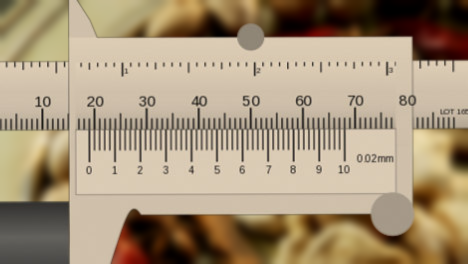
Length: {"value": 19.0, "unit": "mm"}
